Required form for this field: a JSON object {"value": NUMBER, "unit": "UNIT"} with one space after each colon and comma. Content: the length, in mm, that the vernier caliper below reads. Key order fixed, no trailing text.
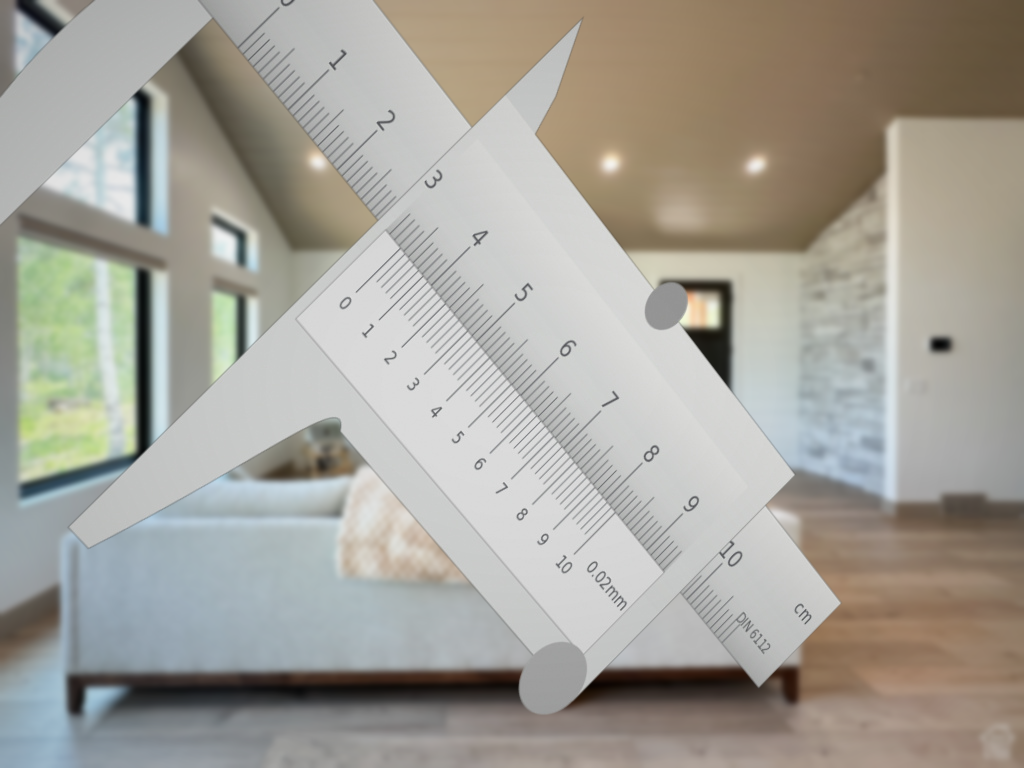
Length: {"value": 33.4, "unit": "mm"}
